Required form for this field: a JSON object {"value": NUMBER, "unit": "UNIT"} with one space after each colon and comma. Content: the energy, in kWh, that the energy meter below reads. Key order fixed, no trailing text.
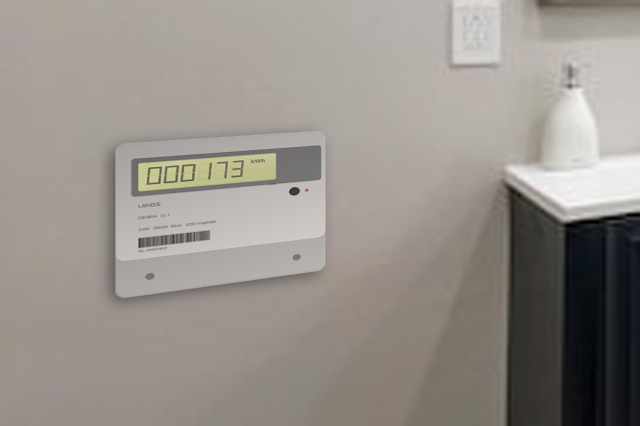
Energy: {"value": 173, "unit": "kWh"}
